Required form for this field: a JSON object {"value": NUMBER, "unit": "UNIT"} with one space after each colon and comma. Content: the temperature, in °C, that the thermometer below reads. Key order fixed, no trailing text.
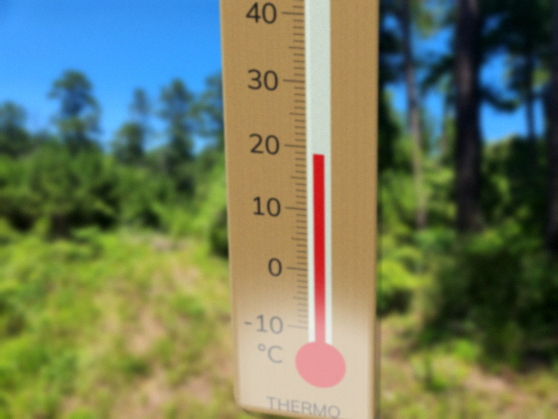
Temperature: {"value": 19, "unit": "°C"}
